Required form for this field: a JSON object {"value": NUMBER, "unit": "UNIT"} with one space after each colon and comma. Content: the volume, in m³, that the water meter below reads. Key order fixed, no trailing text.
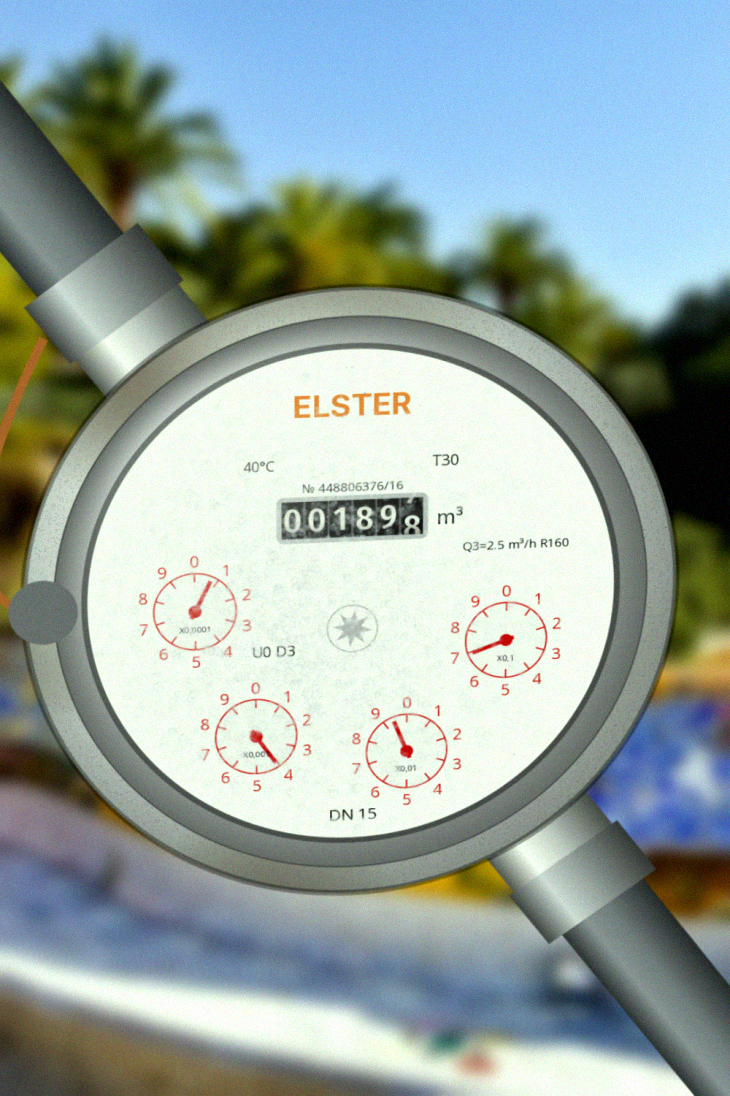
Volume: {"value": 1897.6940, "unit": "m³"}
